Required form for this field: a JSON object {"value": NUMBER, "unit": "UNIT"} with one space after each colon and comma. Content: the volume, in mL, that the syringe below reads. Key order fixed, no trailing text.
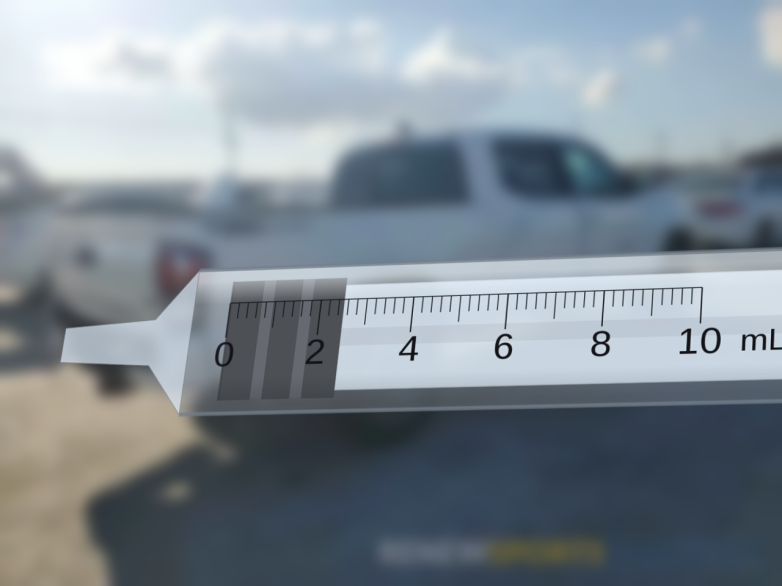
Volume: {"value": 0, "unit": "mL"}
